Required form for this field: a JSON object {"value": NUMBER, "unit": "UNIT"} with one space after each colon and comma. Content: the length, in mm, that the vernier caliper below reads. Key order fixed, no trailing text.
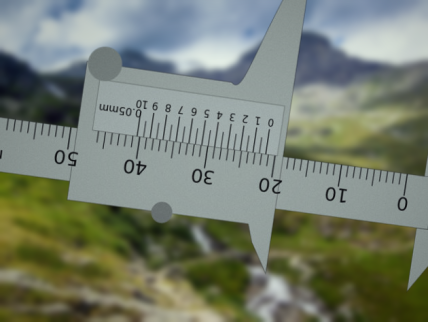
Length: {"value": 21.4, "unit": "mm"}
